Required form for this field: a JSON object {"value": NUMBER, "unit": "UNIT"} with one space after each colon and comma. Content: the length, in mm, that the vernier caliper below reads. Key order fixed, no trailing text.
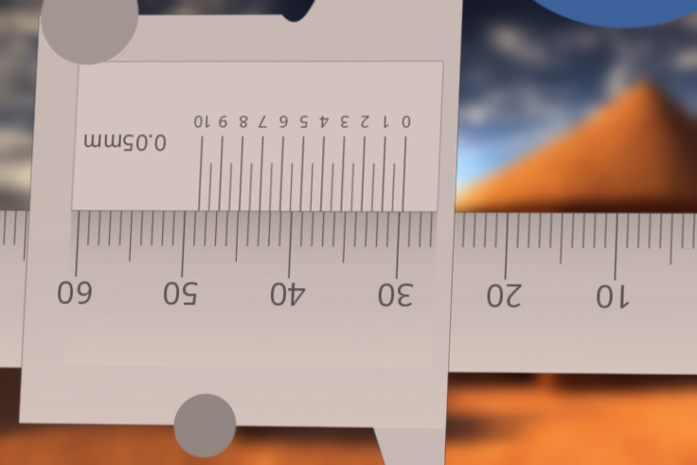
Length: {"value": 29.7, "unit": "mm"}
